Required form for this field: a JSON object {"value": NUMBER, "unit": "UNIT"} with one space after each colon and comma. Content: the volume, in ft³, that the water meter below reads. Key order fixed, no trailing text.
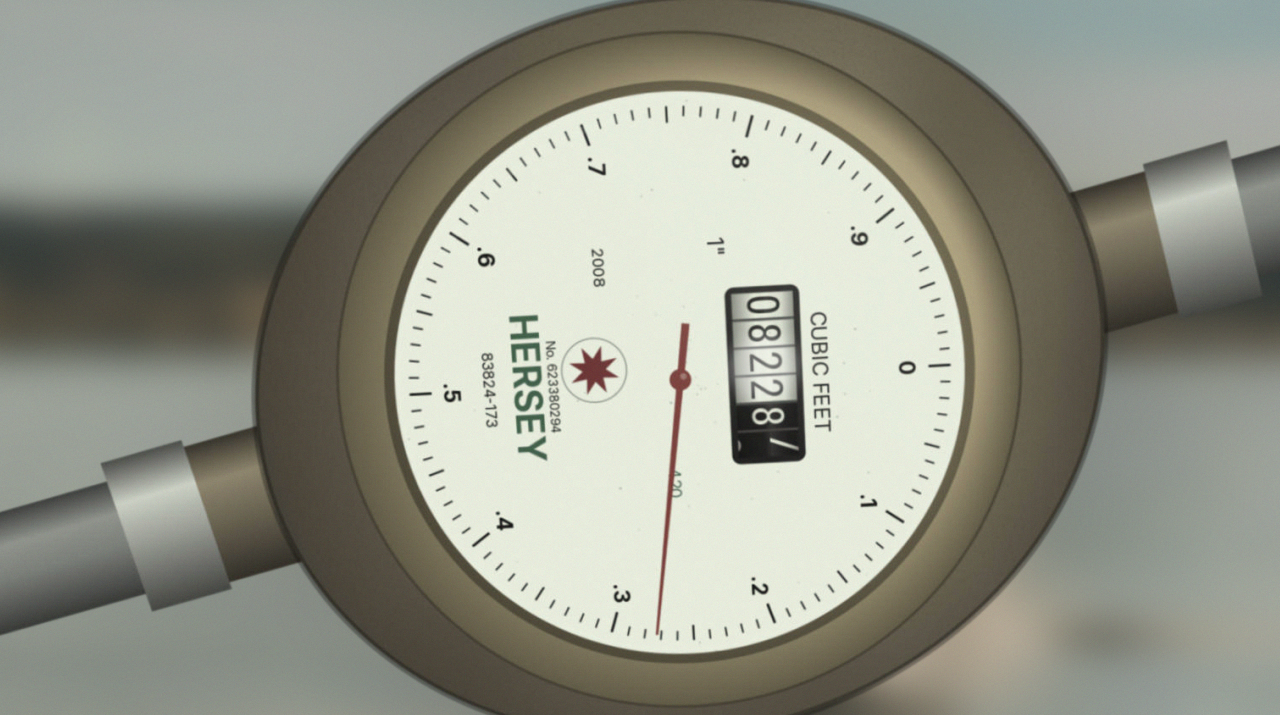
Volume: {"value": 82287.27, "unit": "ft³"}
